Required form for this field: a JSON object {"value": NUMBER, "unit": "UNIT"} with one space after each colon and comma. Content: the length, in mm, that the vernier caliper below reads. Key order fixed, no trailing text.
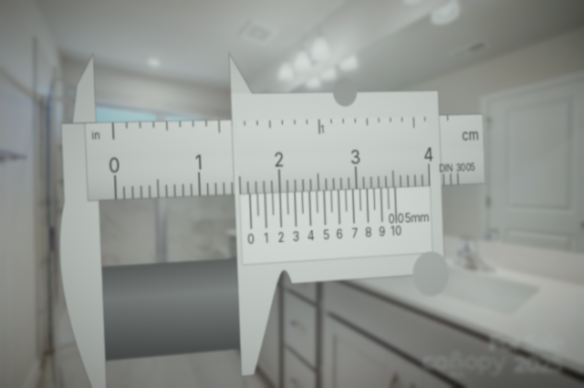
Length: {"value": 16.2, "unit": "mm"}
